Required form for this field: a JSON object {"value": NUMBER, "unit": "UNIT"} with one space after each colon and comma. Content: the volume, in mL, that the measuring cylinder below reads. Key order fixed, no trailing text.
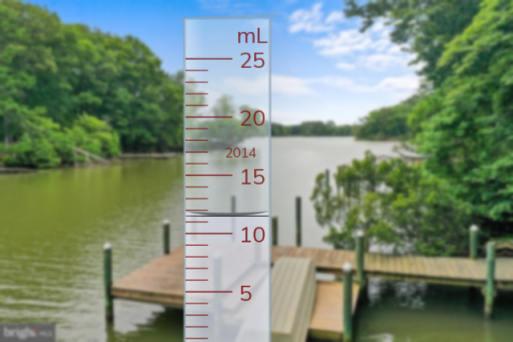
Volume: {"value": 11.5, "unit": "mL"}
